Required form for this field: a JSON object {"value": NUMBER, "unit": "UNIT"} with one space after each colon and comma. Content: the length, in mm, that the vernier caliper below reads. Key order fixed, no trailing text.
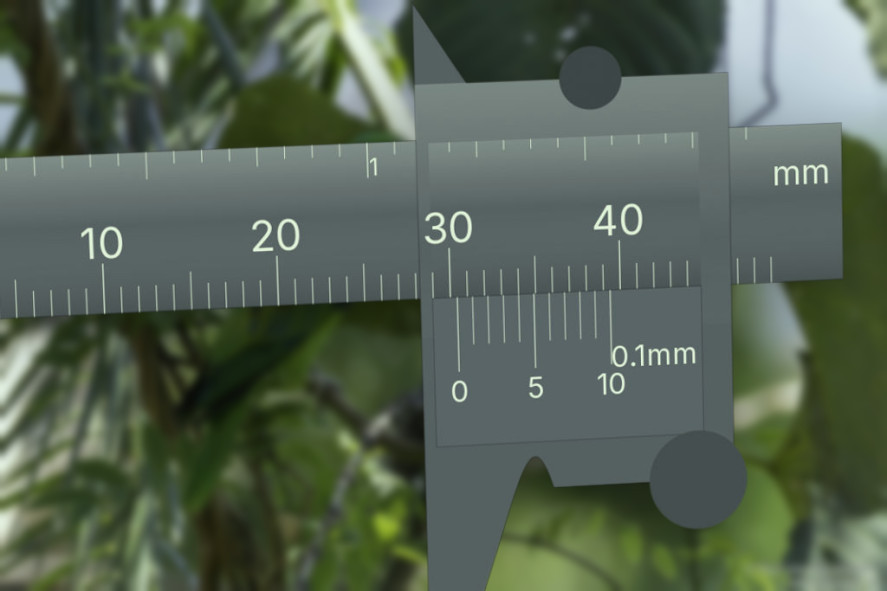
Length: {"value": 30.4, "unit": "mm"}
